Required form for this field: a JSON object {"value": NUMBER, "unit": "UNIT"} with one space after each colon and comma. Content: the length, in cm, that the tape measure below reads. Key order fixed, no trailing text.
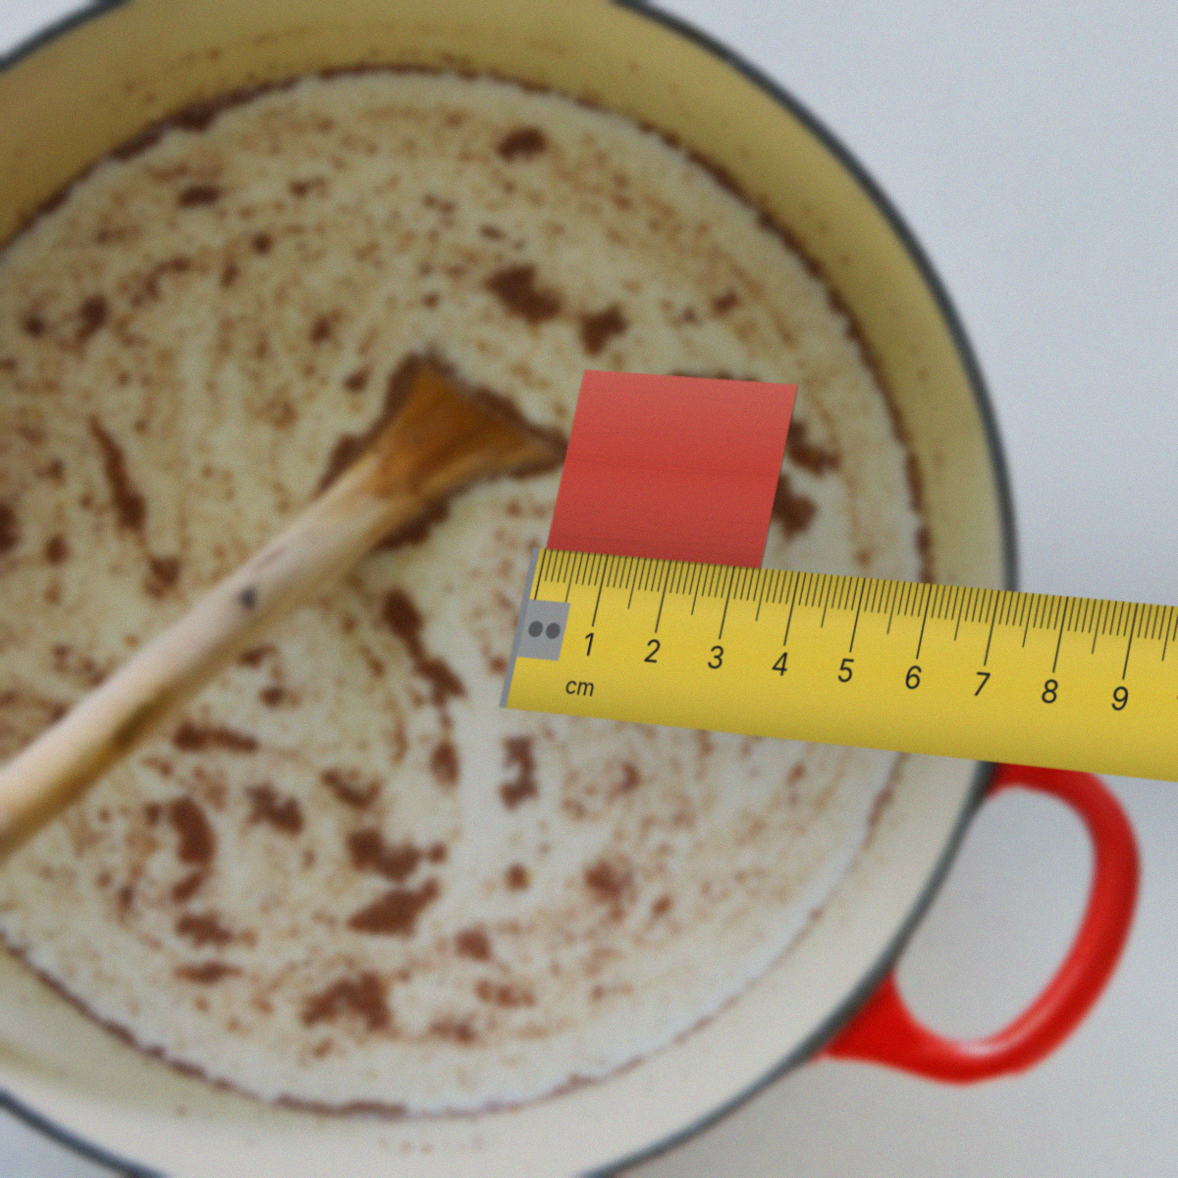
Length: {"value": 3.4, "unit": "cm"}
